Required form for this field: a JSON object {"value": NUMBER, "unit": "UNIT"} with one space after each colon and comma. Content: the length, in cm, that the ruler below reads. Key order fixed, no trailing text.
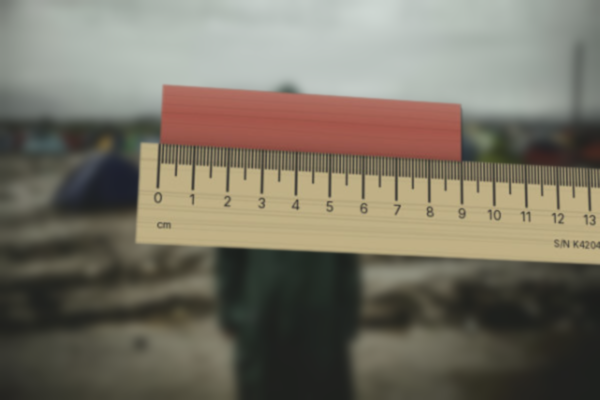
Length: {"value": 9, "unit": "cm"}
